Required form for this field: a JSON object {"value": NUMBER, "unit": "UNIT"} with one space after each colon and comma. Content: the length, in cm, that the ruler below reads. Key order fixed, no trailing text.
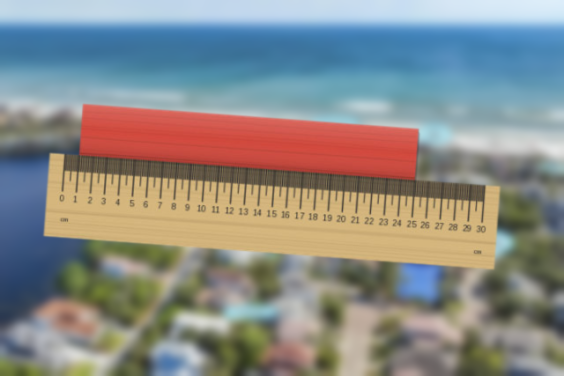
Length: {"value": 24, "unit": "cm"}
